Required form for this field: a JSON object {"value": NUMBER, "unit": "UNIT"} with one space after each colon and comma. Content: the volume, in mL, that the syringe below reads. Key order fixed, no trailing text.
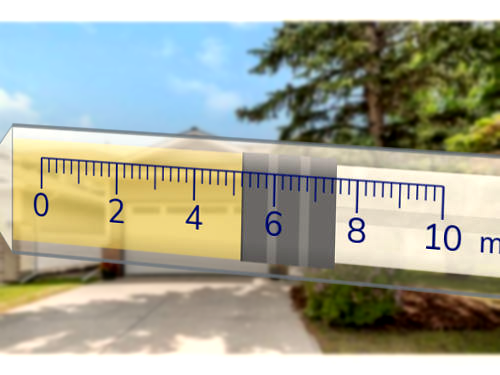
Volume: {"value": 5.2, "unit": "mL"}
